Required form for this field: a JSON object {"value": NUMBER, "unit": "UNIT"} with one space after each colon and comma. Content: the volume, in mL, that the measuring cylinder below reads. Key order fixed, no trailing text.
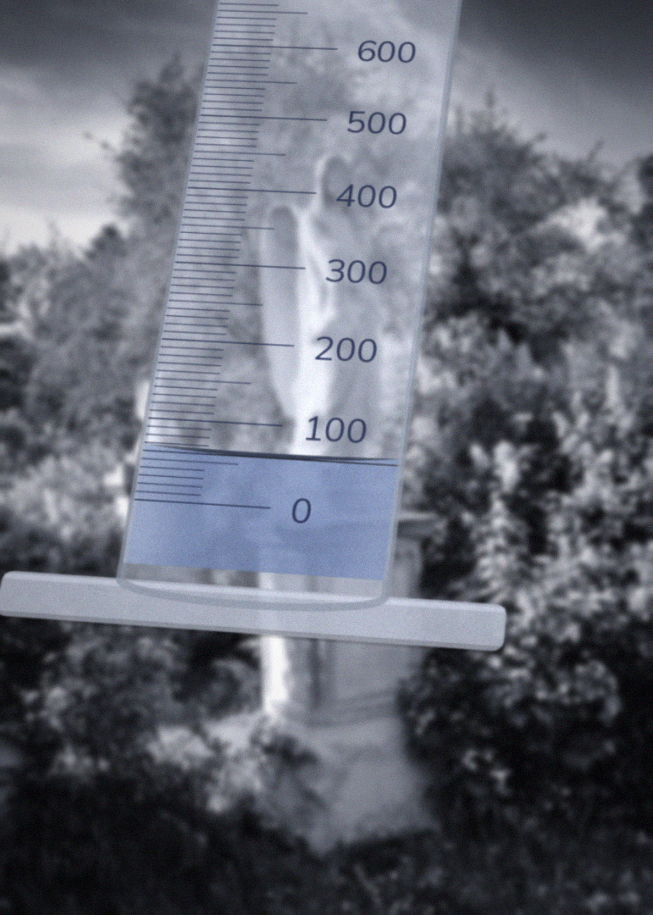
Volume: {"value": 60, "unit": "mL"}
